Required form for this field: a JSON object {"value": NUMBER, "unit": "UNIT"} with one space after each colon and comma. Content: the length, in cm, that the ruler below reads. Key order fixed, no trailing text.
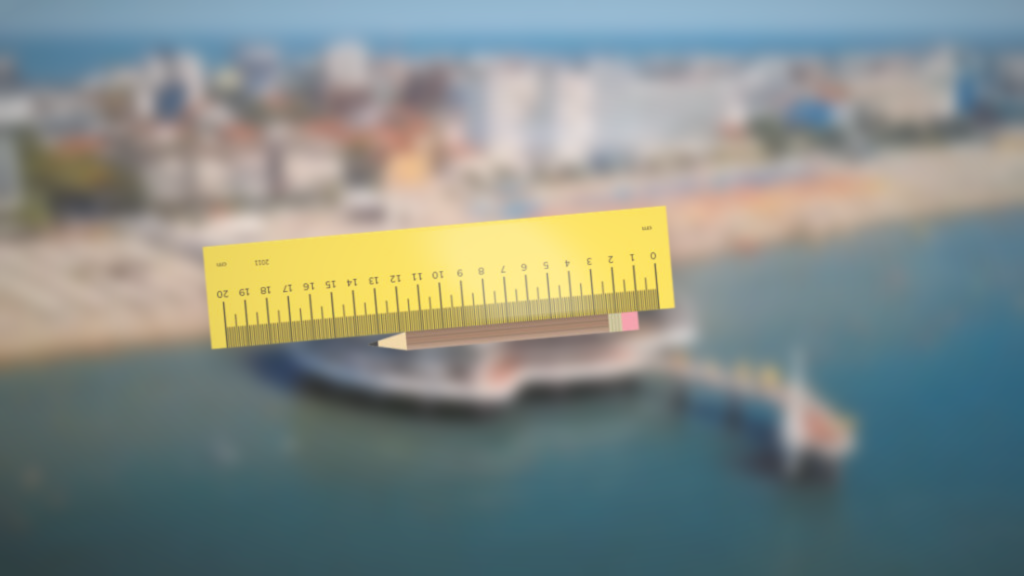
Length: {"value": 12.5, "unit": "cm"}
